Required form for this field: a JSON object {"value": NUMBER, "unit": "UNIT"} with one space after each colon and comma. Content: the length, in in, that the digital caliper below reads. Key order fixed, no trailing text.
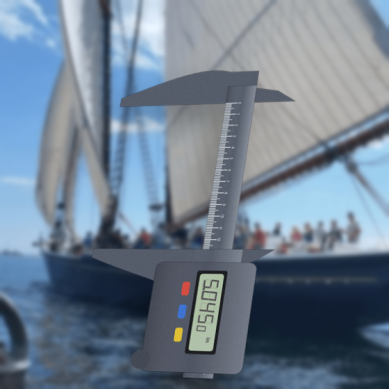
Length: {"value": 5.0450, "unit": "in"}
